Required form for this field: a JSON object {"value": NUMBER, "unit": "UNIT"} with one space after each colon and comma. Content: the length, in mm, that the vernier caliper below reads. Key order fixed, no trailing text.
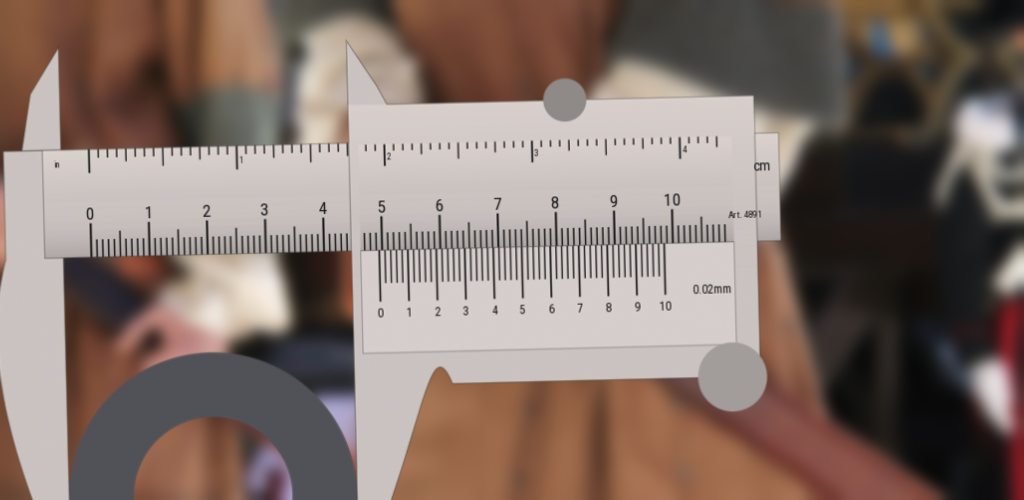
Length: {"value": 49.5, "unit": "mm"}
